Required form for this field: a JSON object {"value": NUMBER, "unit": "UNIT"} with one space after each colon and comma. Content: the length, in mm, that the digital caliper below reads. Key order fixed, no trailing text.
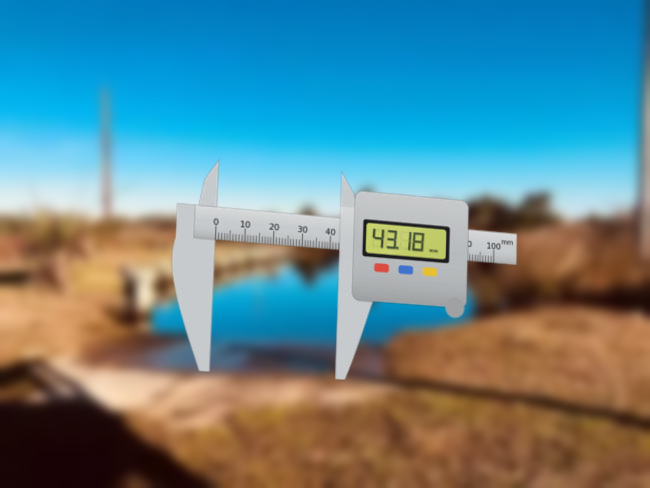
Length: {"value": 43.18, "unit": "mm"}
